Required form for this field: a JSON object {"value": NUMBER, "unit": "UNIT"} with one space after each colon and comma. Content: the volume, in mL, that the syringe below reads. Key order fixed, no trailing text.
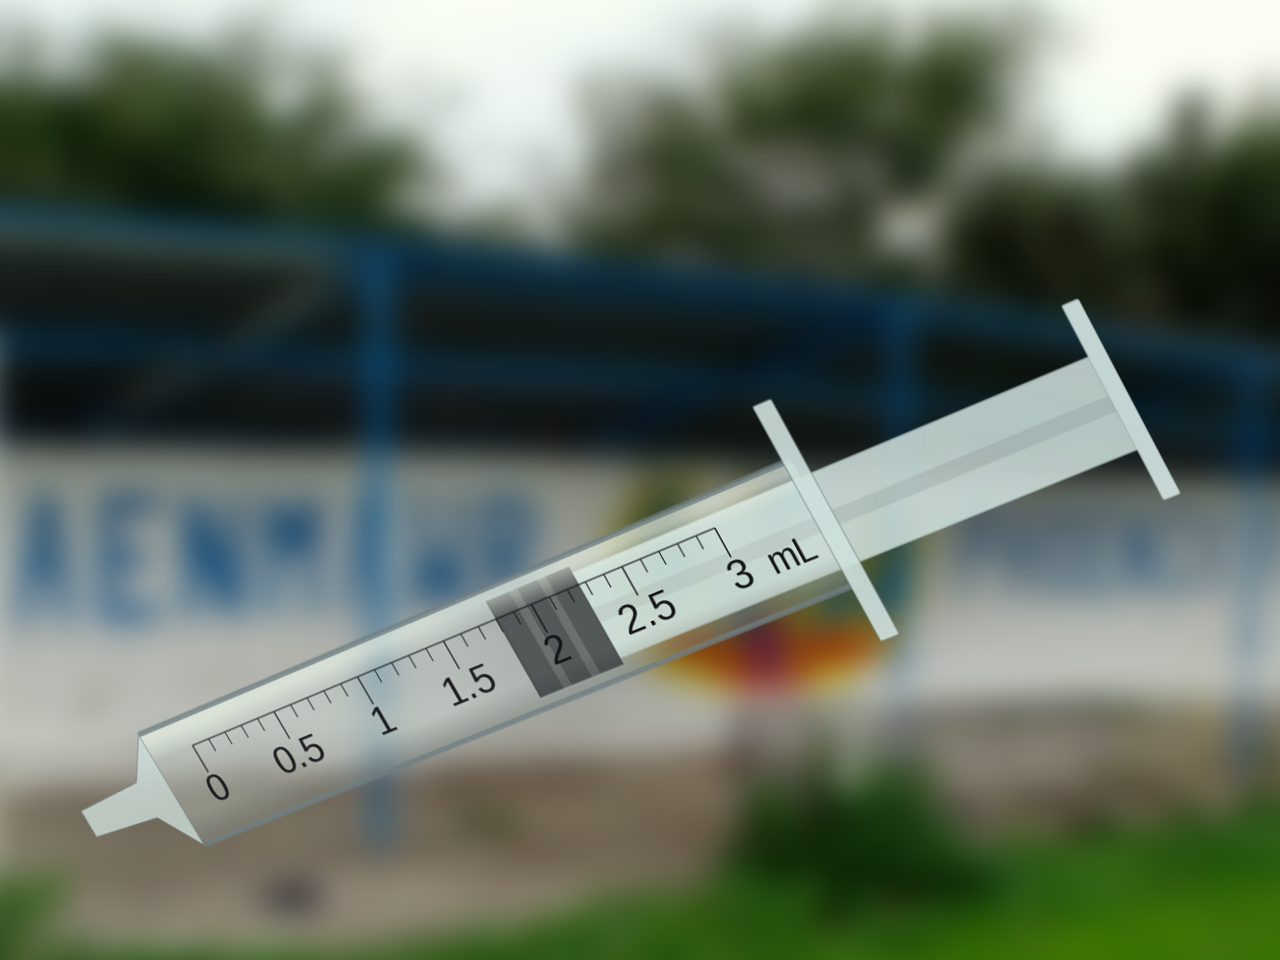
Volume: {"value": 1.8, "unit": "mL"}
